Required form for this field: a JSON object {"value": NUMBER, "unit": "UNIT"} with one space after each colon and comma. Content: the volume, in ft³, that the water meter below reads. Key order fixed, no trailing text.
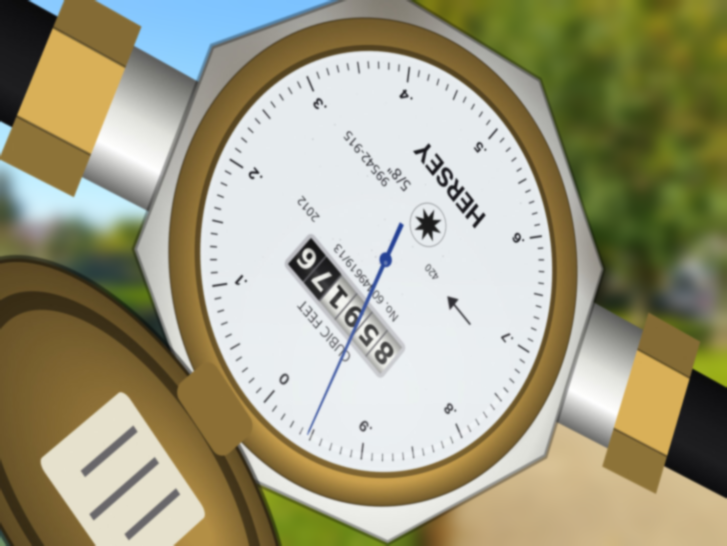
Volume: {"value": 859175.95, "unit": "ft³"}
